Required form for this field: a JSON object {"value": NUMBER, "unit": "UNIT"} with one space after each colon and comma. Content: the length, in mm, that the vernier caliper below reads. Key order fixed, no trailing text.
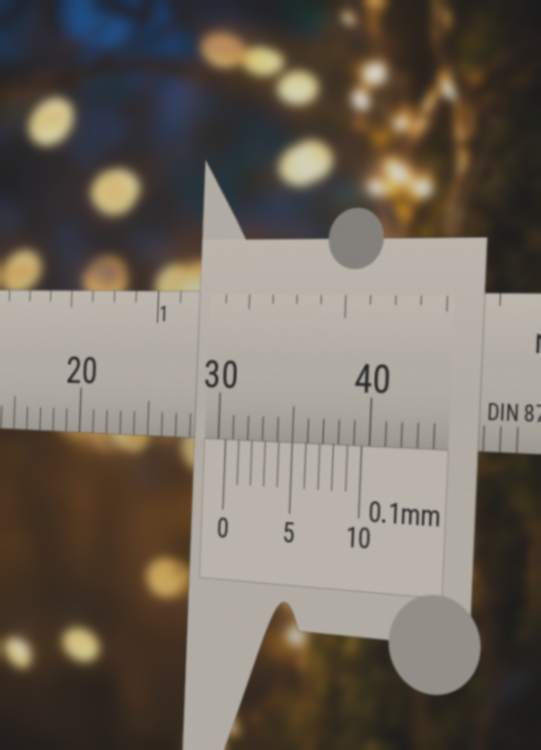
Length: {"value": 30.5, "unit": "mm"}
